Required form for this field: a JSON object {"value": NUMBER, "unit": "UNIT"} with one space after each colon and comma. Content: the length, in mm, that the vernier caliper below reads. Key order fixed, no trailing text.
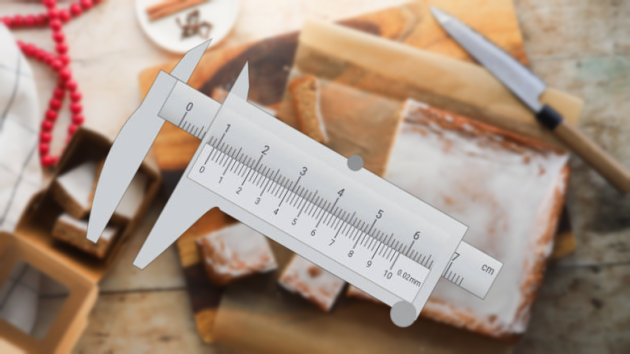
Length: {"value": 9.5, "unit": "mm"}
